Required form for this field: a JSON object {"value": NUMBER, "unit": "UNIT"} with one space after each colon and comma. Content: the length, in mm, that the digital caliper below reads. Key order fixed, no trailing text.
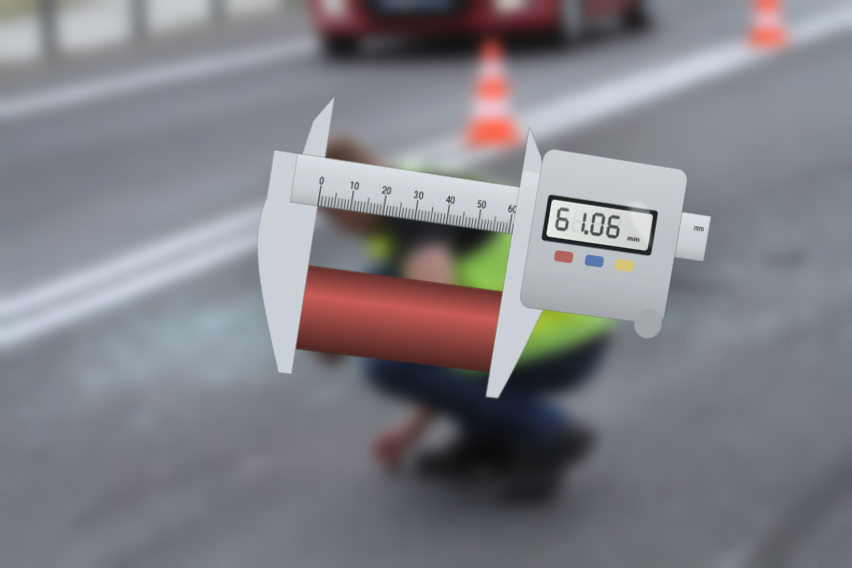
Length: {"value": 61.06, "unit": "mm"}
